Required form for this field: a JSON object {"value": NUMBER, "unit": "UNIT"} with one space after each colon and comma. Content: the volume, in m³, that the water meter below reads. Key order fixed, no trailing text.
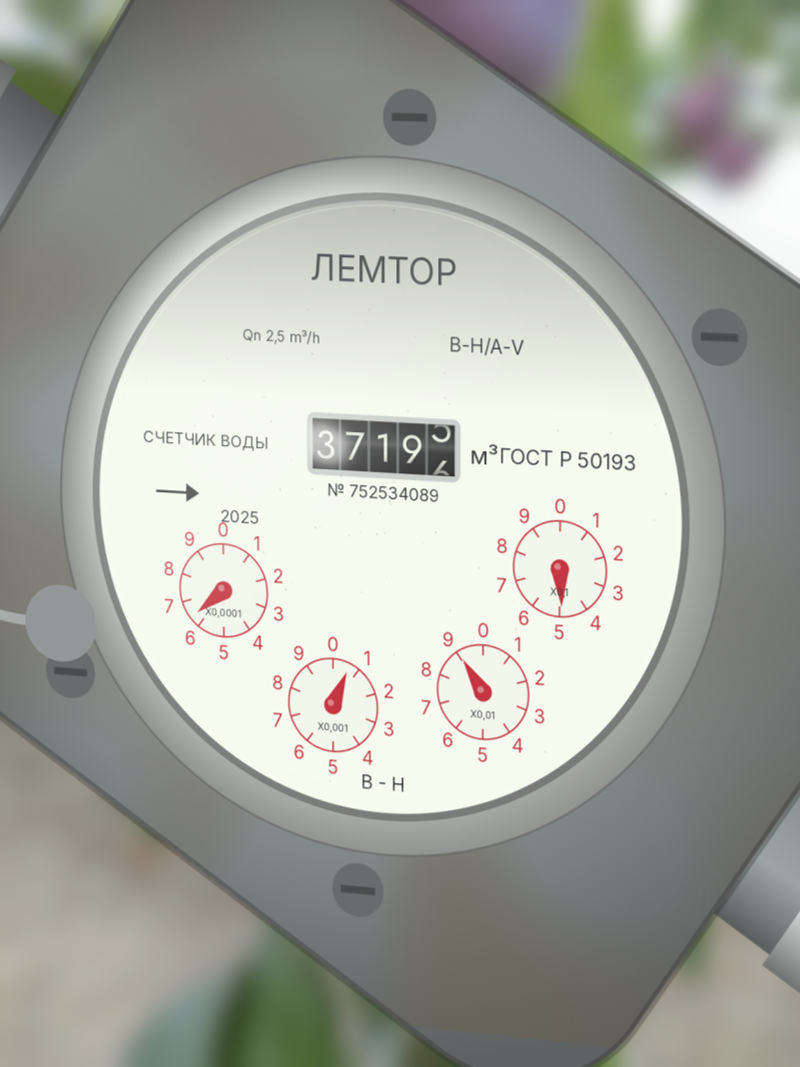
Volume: {"value": 37195.4906, "unit": "m³"}
